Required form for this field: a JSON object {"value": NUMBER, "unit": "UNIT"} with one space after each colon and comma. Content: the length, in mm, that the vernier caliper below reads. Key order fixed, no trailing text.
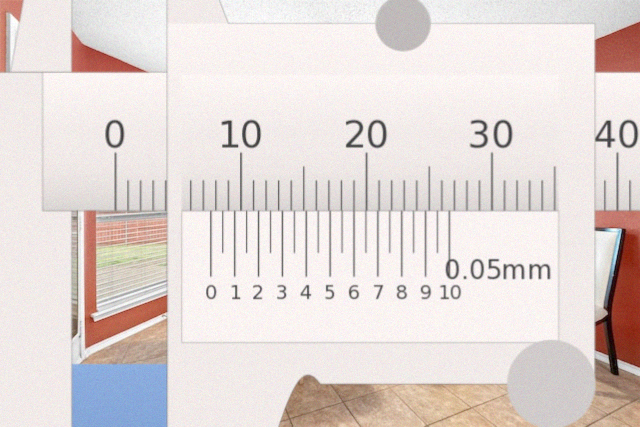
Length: {"value": 7.6, "unit": "mm"}
